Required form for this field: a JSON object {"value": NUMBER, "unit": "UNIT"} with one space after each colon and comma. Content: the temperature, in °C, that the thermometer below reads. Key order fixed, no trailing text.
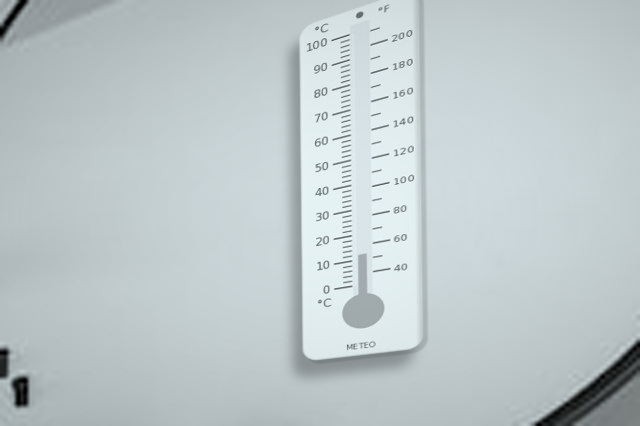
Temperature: {"value": 12, "unit": "°C"}
